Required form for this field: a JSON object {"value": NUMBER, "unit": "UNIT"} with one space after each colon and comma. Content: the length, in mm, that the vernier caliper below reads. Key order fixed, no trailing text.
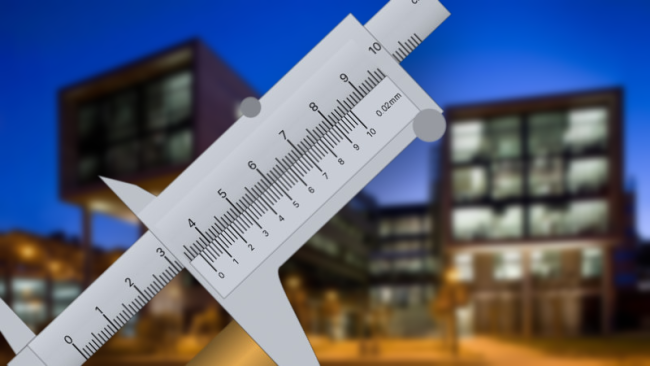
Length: {"value": 36.5, "unit": "mm"}
